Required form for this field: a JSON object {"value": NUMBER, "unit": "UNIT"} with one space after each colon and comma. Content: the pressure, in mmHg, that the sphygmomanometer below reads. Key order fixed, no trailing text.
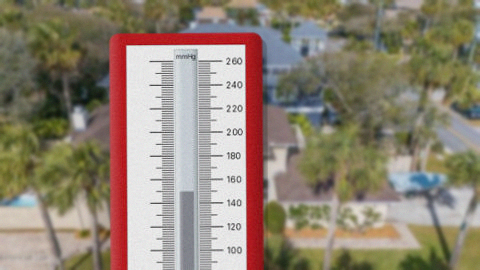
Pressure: {"value": 150, "unit": "mmHg"}
